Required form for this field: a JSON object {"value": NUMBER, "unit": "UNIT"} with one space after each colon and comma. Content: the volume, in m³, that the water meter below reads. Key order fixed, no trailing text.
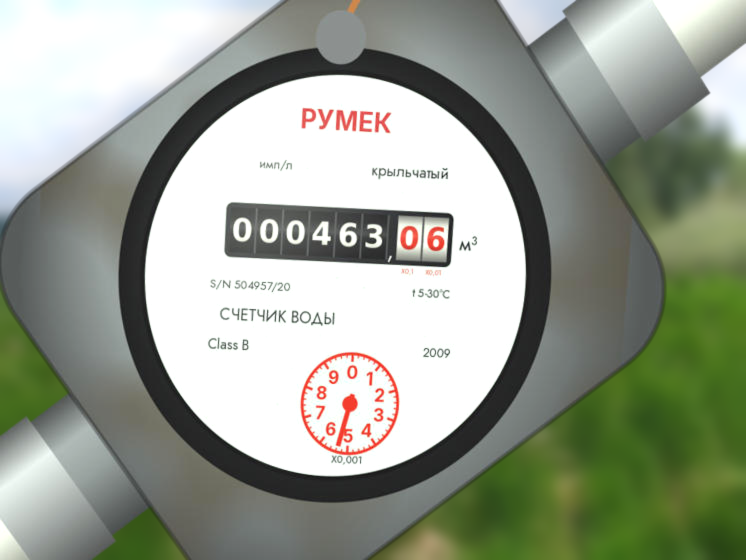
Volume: {"value": 463.065, "unit": "m³"}
